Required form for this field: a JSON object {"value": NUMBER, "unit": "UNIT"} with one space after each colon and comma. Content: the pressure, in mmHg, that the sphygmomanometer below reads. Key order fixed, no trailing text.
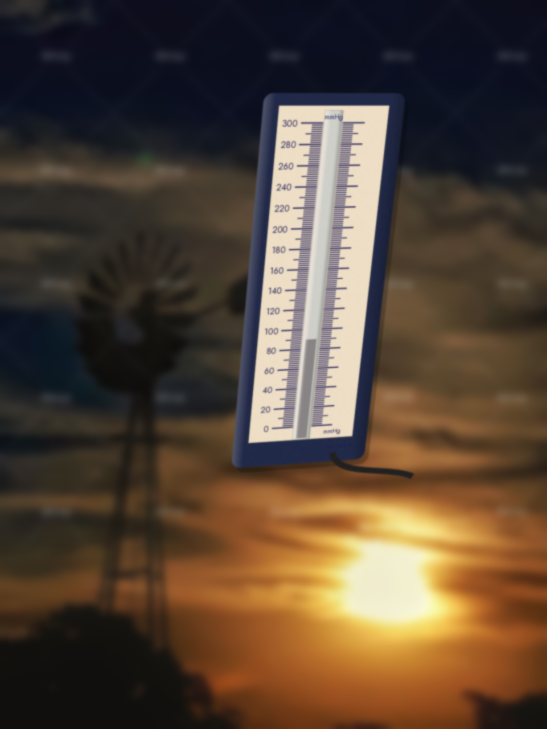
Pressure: {"value": 90, "unit": "mmHg"}
